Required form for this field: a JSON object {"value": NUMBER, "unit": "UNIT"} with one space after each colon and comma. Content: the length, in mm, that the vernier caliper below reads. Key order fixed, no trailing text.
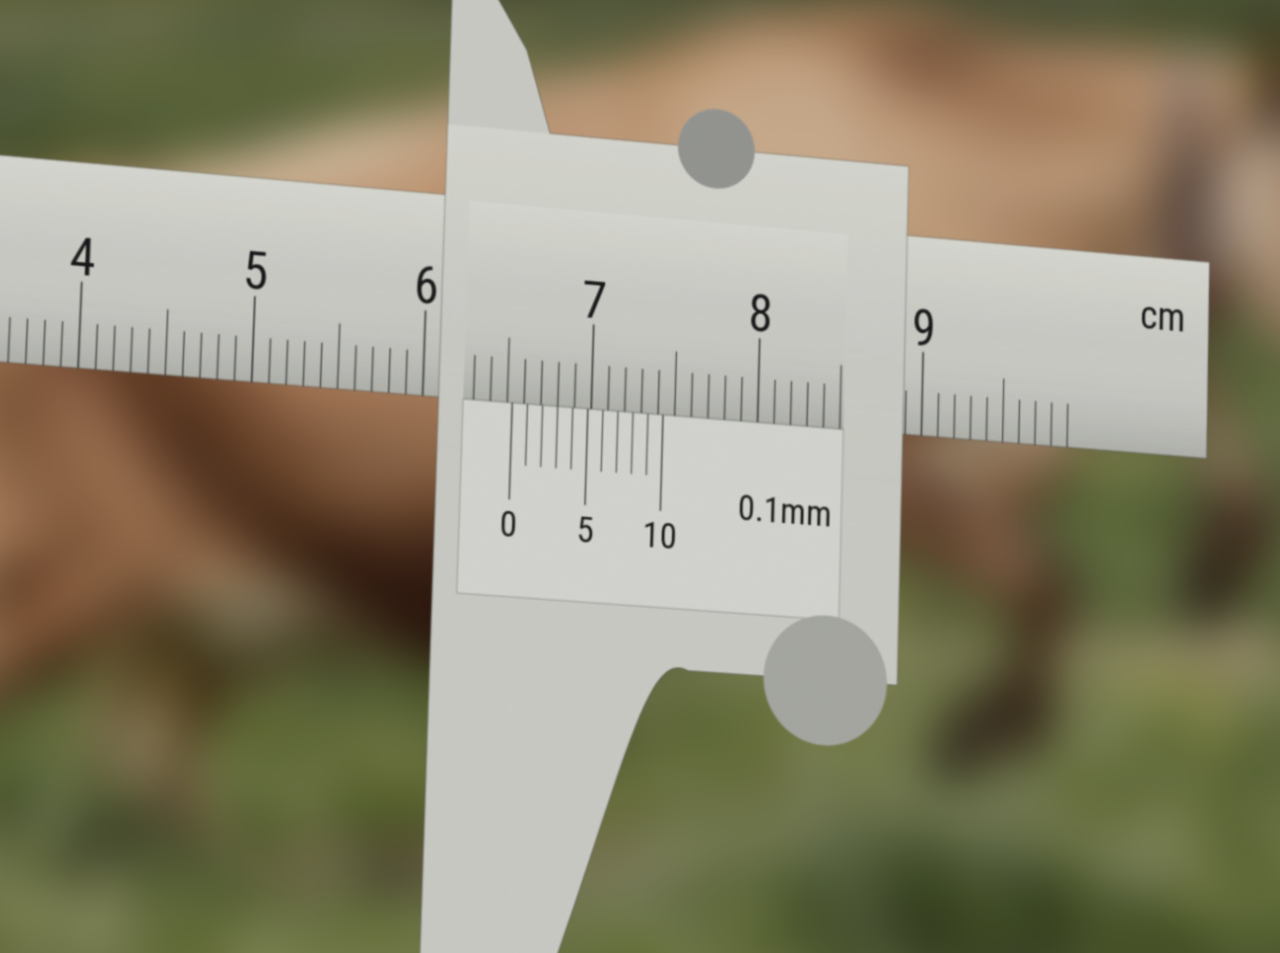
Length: {"value": 65.3, "unit": "mm"}
